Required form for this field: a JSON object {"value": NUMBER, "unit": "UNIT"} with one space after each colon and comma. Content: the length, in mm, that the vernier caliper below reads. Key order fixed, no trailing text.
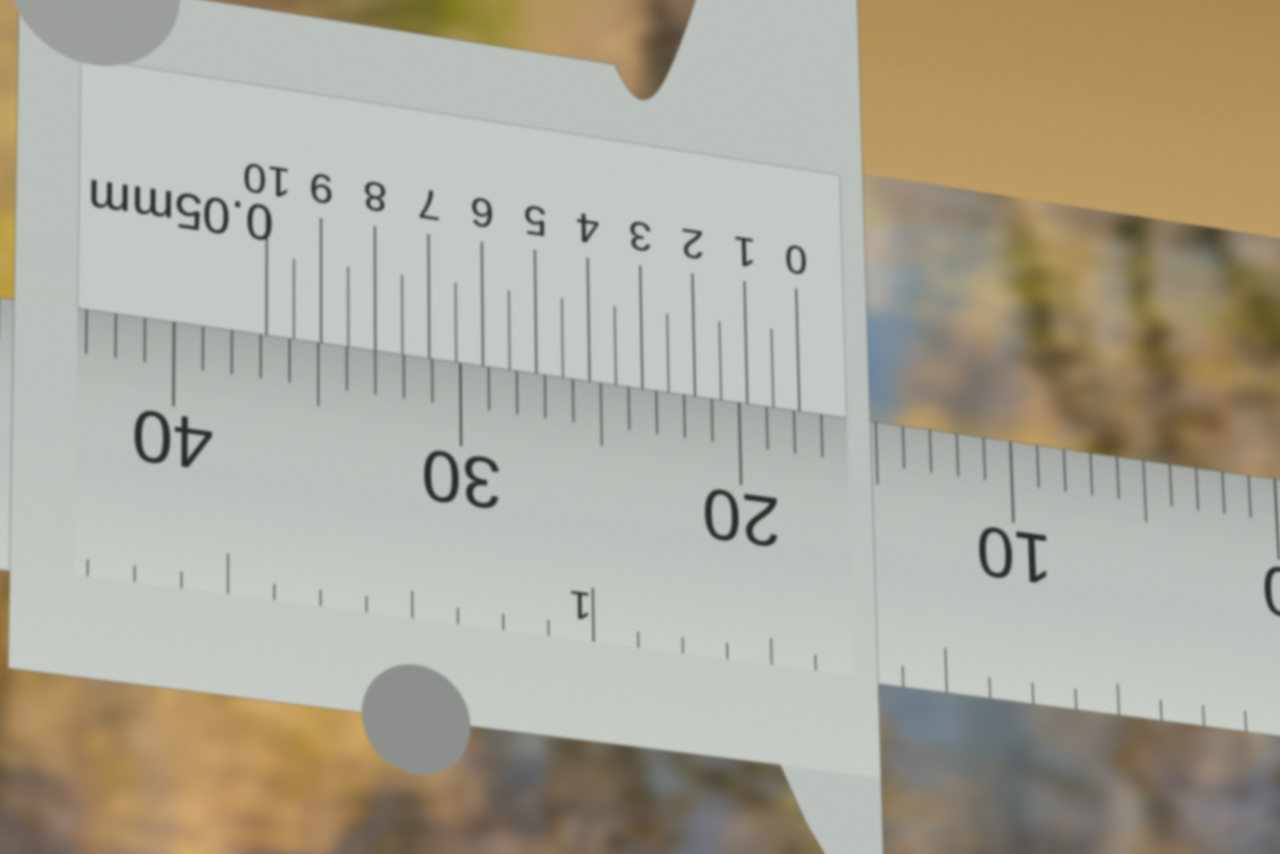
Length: {"value": 17.8, "unit": "mm"}
